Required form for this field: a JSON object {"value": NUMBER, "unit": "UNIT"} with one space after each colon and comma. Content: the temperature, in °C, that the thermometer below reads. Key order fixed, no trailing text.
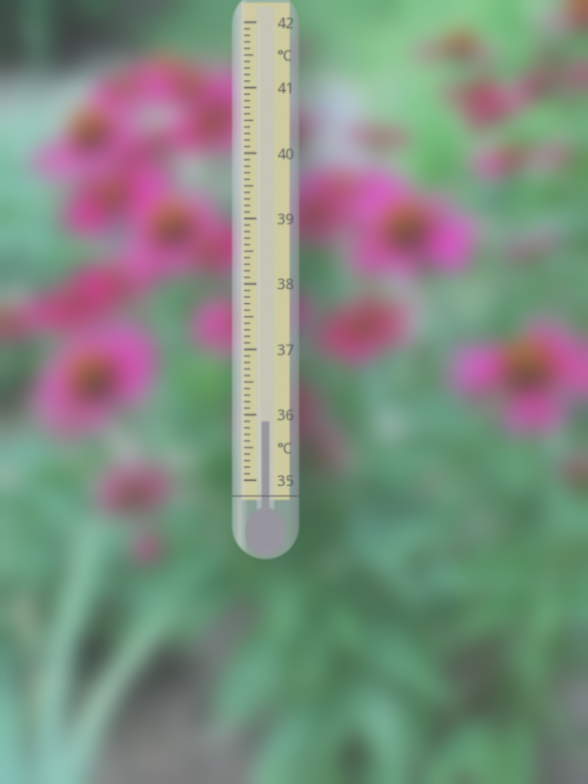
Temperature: {"value": 35.9, "unit": "°C"}
